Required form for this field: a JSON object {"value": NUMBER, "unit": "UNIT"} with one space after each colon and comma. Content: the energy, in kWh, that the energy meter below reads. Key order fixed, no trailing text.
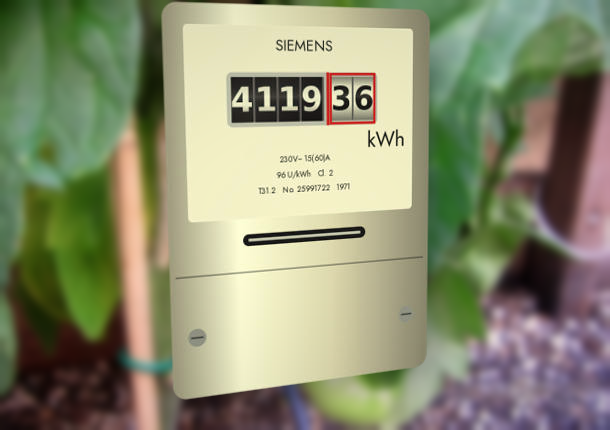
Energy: {"value": 4119.36, "unit": "kWh"}
